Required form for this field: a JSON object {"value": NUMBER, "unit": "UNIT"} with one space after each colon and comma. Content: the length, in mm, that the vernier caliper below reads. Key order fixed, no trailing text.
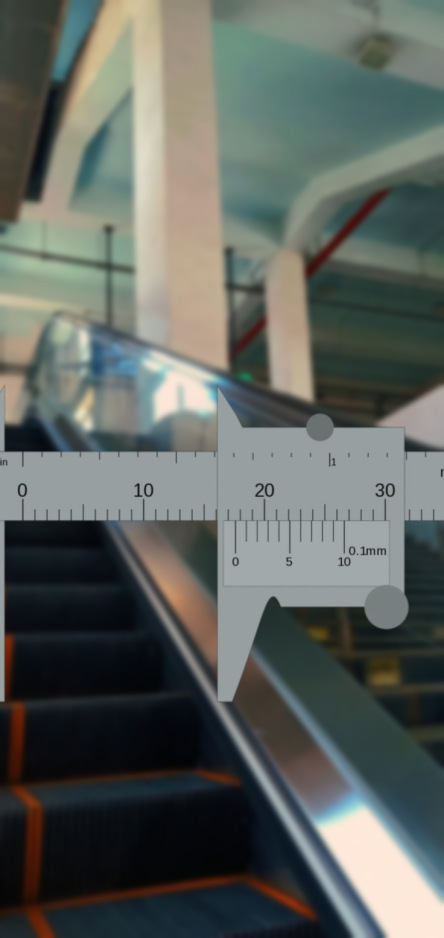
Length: {"value": 17.6, "unit": "mm"}
